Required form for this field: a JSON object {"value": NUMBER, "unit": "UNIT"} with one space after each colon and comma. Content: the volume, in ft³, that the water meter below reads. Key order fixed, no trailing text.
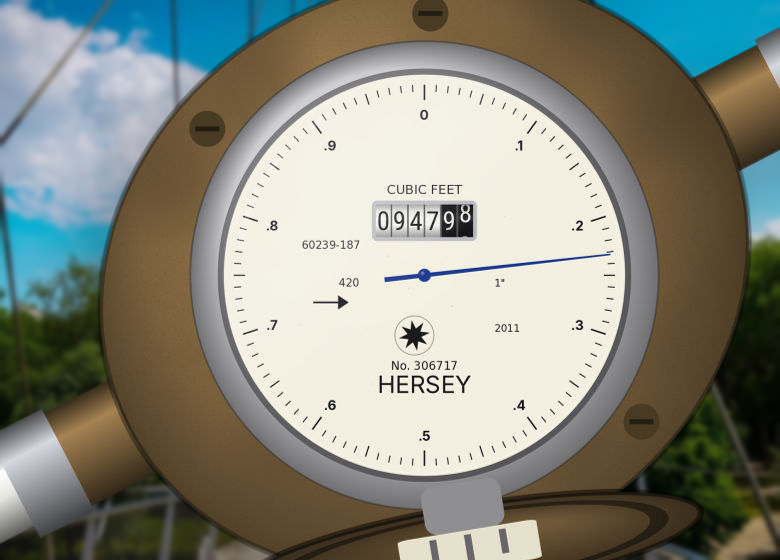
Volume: {"value": 94798.23, "unit": "ft³"}
